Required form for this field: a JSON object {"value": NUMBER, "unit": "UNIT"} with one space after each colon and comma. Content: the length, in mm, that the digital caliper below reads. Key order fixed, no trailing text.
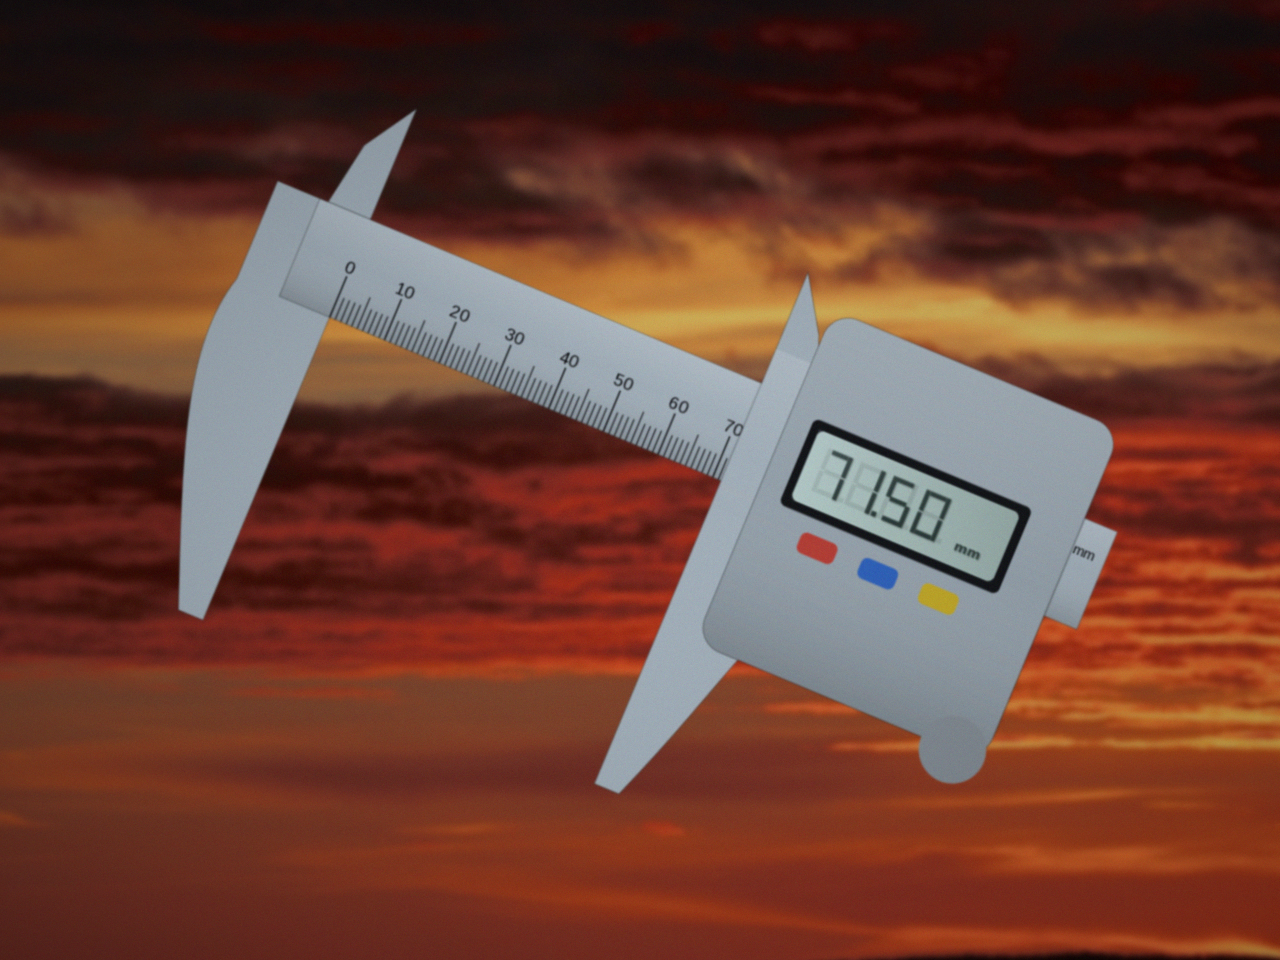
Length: {"value": 71.50, "unit": "mm"}
